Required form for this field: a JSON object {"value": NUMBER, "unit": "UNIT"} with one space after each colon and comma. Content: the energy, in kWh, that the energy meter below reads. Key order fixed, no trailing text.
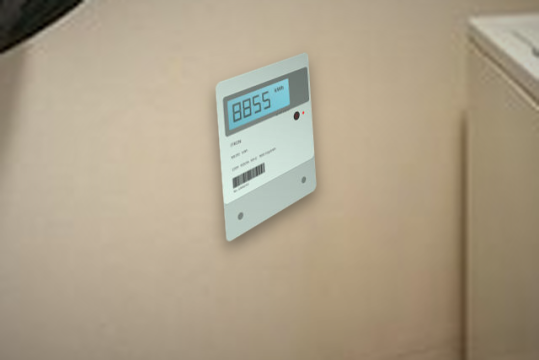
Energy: {"value": 8855, "unit": "kWh"}
